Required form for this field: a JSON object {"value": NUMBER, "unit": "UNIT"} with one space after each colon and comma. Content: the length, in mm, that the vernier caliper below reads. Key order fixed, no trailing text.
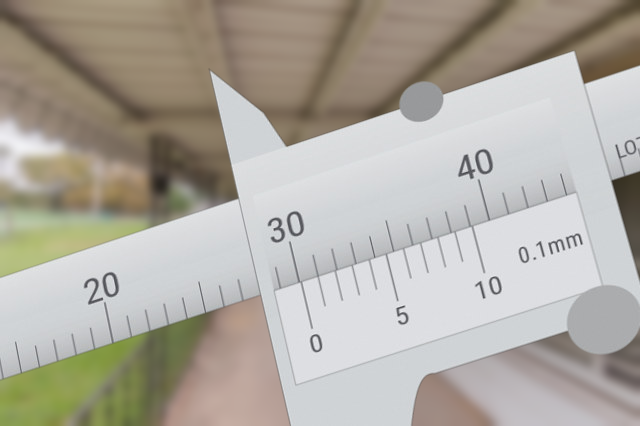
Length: {"value": 30.1, "unit": "mm"}
